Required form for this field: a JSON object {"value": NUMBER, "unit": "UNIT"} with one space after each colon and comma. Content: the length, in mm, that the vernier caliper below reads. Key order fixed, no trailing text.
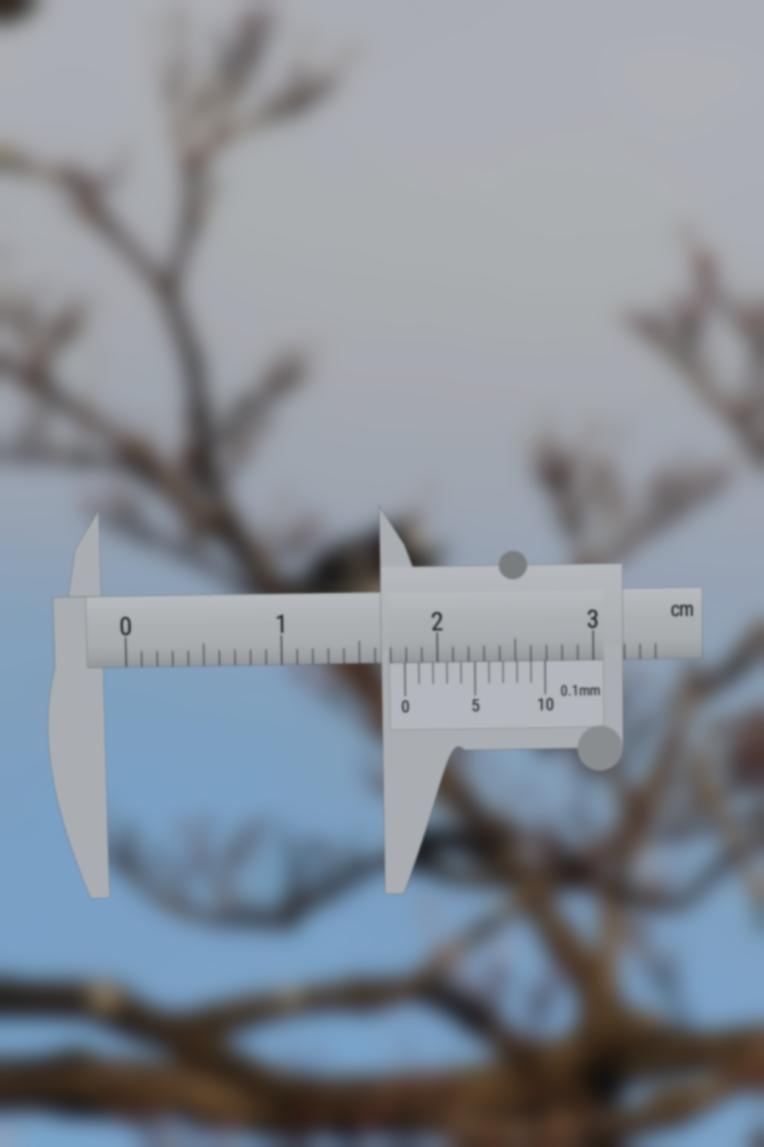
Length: {"value": 17.9, "unit": "mm"}
